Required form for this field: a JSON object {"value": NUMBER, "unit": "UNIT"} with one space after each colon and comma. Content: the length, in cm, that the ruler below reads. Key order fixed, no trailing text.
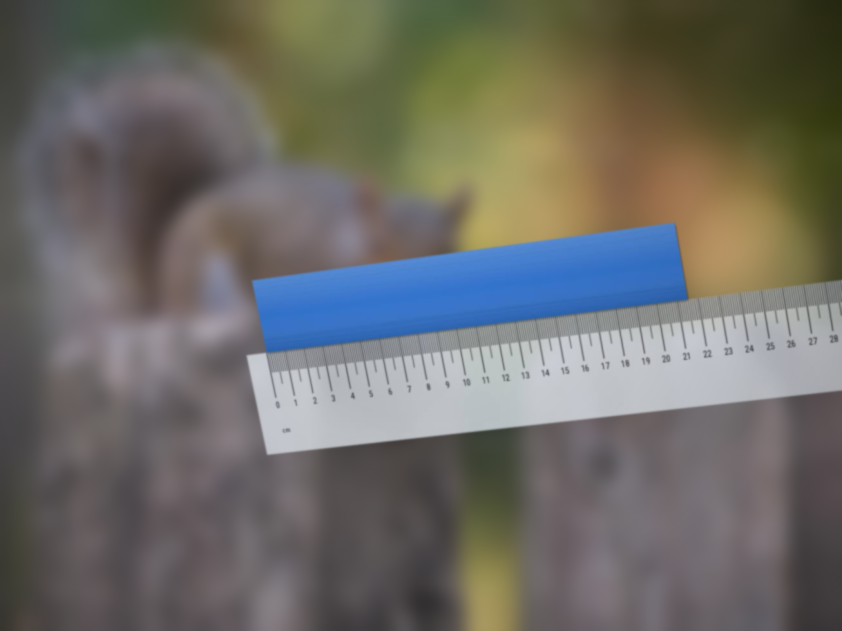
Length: {"value": 21.5, "unit": "cm"}
